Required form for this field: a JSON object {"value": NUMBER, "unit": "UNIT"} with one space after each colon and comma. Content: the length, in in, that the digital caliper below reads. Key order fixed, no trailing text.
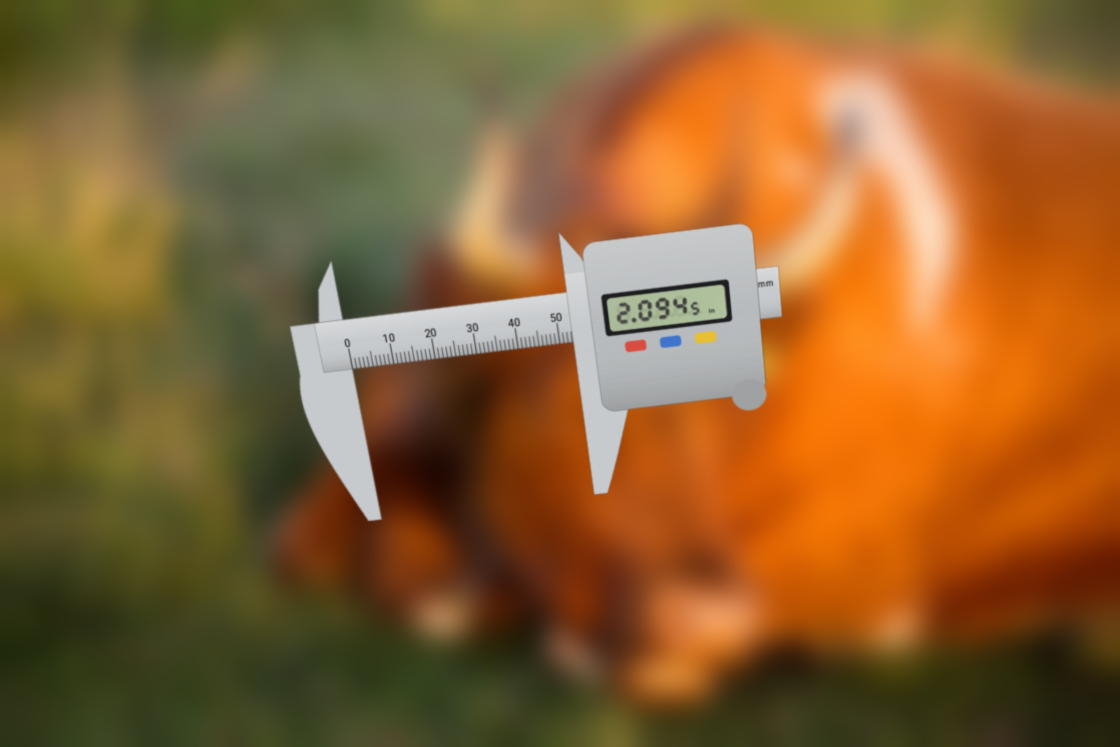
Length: {"value": 2.0945, "unit": "in"}
